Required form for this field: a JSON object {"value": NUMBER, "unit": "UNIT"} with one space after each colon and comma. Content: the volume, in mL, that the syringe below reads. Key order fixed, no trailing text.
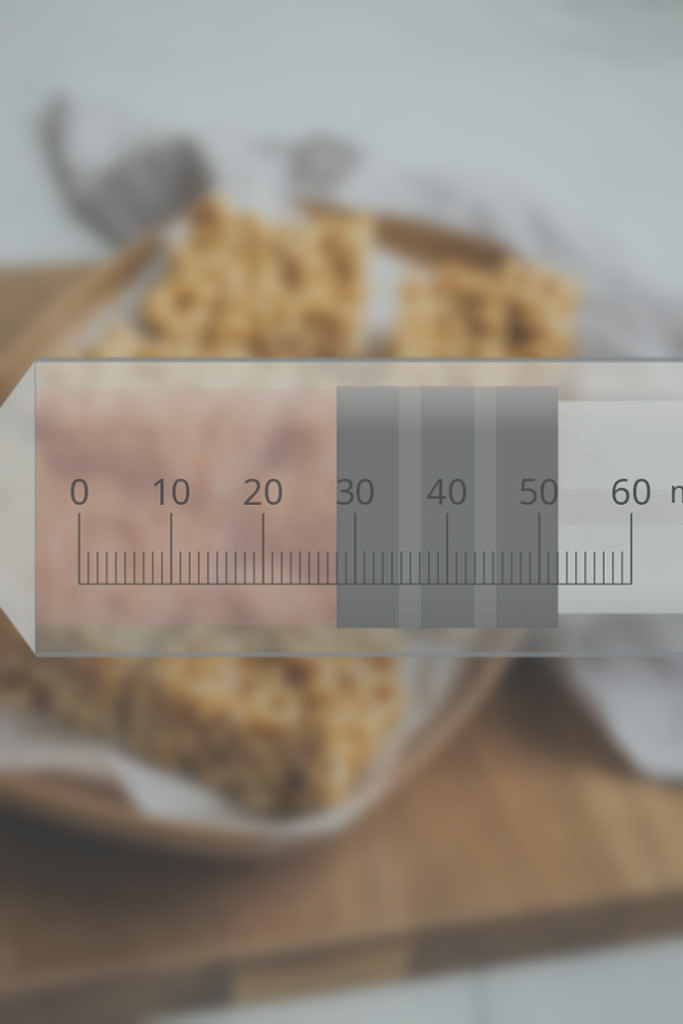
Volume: {"value": 28, "unit": "mL"}
